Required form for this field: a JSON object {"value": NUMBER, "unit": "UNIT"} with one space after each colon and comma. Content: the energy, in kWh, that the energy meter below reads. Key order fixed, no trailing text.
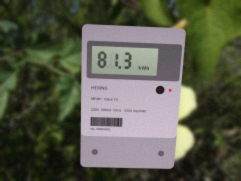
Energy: {"value": 81.3, "unit": "kWh"}
